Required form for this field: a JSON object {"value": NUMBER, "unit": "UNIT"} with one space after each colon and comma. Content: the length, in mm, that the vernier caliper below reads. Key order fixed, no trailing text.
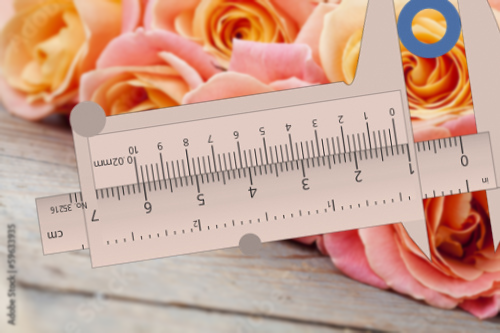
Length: {"value": 12.0, "unit": "mm"}
